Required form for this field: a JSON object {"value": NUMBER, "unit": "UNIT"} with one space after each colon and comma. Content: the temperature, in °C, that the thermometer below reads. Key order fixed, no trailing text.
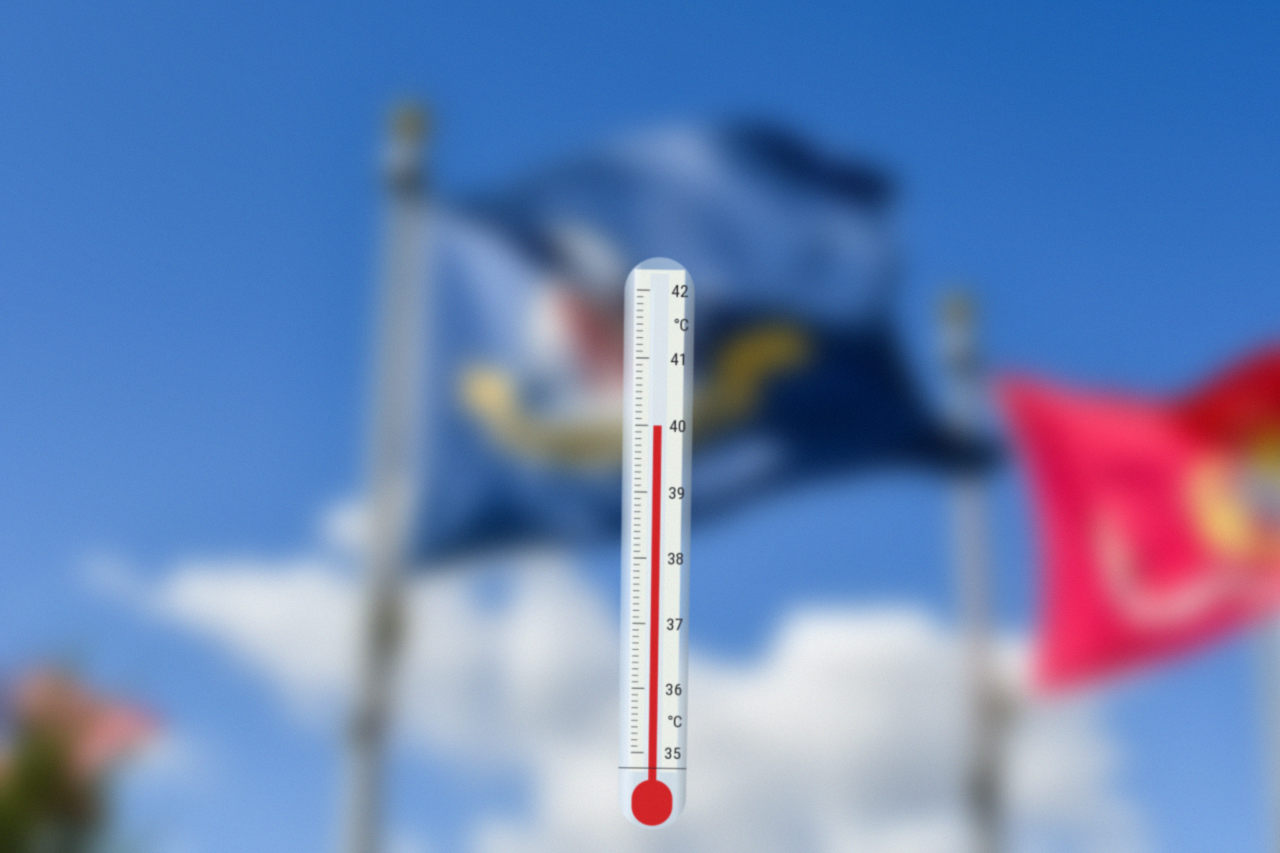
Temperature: {"value": 40, "unit": "°C"}
